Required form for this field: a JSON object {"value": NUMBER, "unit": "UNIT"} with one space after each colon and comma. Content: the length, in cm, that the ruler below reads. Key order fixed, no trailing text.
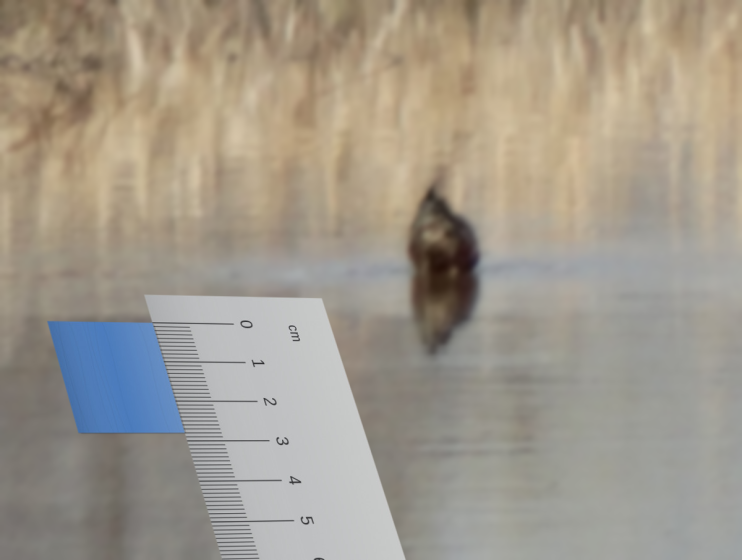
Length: {"value": 2.8, "unit": "cm"}
